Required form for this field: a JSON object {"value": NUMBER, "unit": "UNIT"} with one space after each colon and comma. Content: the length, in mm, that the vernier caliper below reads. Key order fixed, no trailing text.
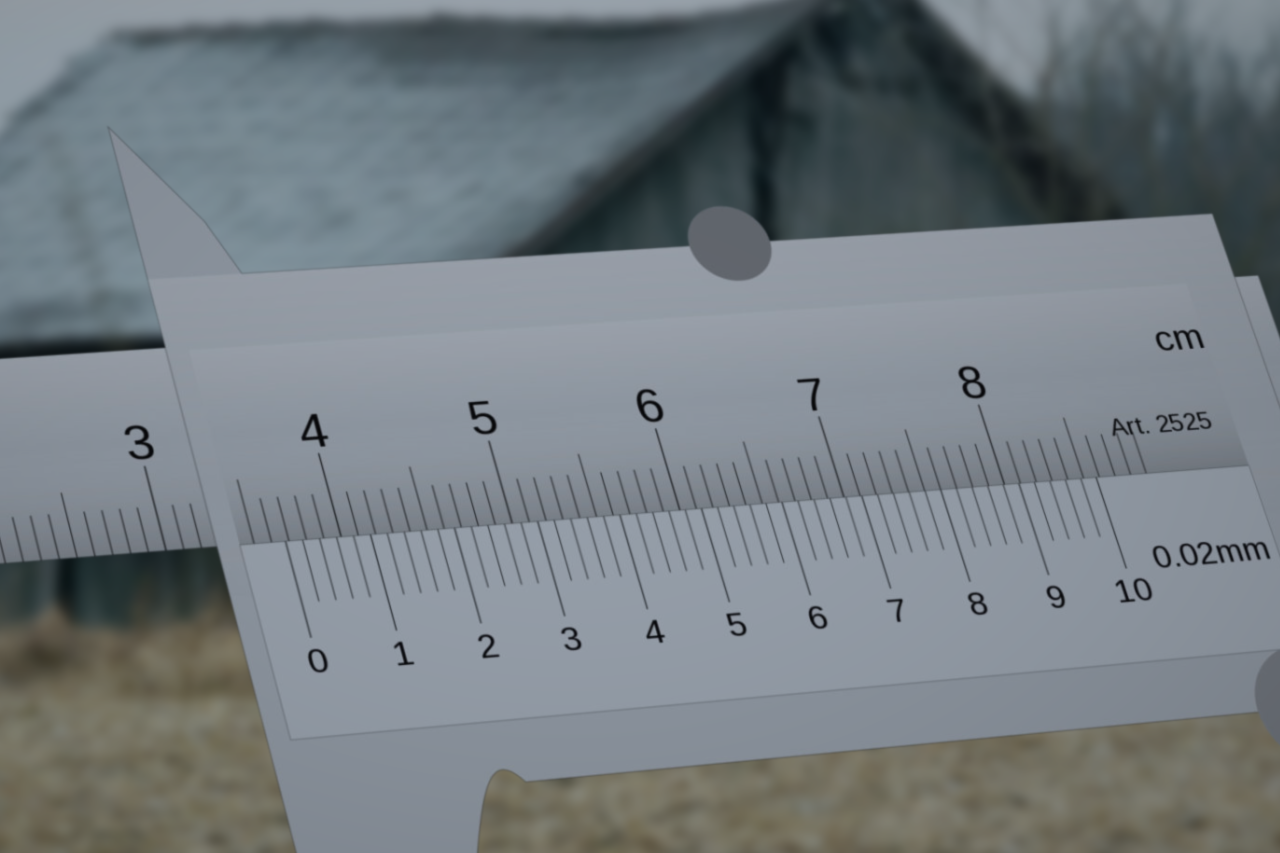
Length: {"value": 36.8, "unit": "mm"}
